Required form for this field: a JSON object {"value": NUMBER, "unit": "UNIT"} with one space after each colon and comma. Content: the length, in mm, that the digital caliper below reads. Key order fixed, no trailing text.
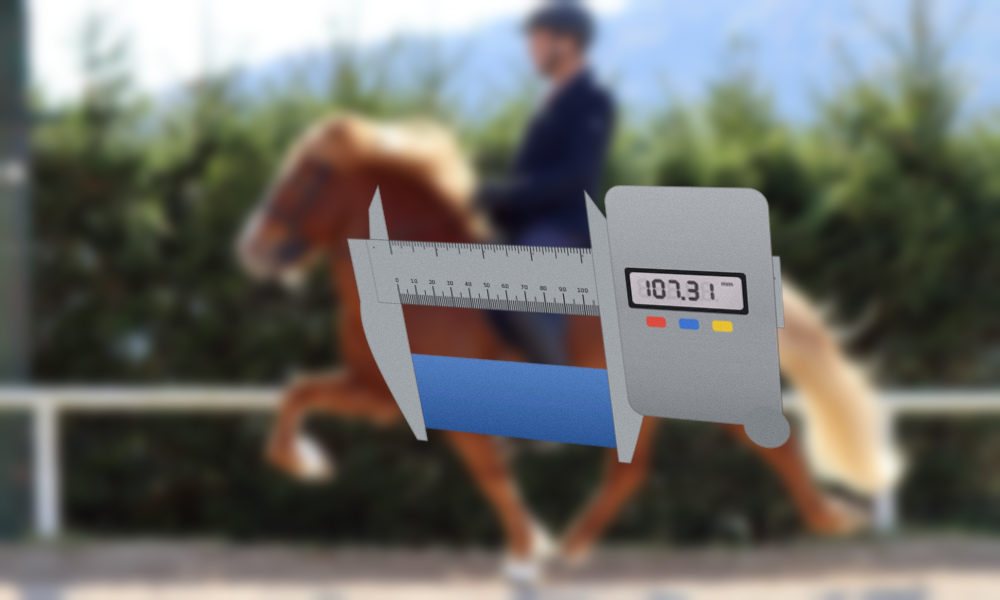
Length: {"value": 107.31, "unit": "mm"}
